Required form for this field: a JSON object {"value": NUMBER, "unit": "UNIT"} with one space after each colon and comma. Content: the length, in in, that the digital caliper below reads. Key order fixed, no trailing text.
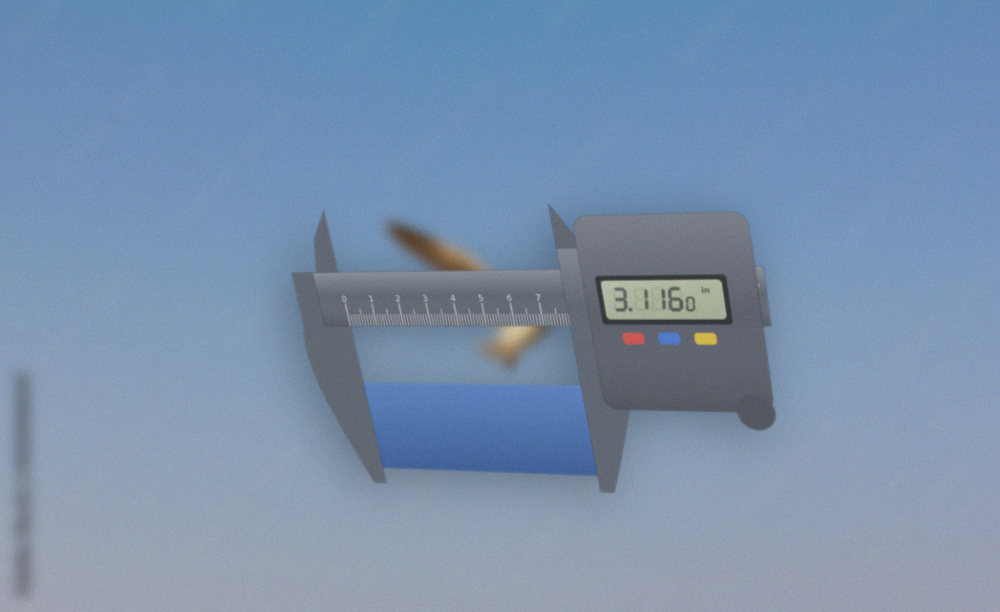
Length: {"value": 3.1160, "unit": "in"}
